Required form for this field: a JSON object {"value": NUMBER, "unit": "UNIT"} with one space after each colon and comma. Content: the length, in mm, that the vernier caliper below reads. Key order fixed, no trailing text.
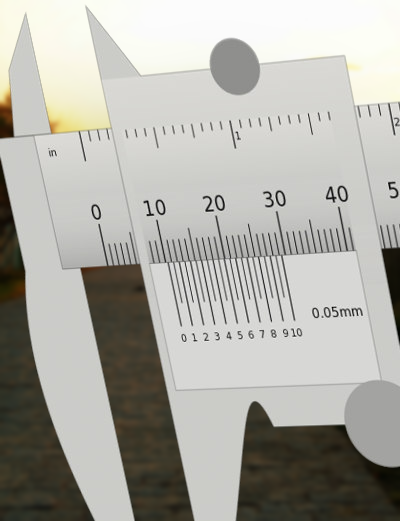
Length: {"value": 10.4, "unit": "mm"}
